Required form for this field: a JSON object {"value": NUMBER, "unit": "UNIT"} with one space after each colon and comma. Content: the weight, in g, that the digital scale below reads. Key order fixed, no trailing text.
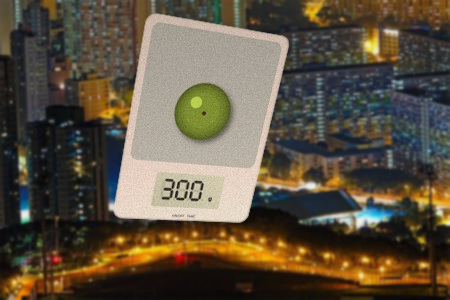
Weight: {"value": 300, "unit": "g"}
